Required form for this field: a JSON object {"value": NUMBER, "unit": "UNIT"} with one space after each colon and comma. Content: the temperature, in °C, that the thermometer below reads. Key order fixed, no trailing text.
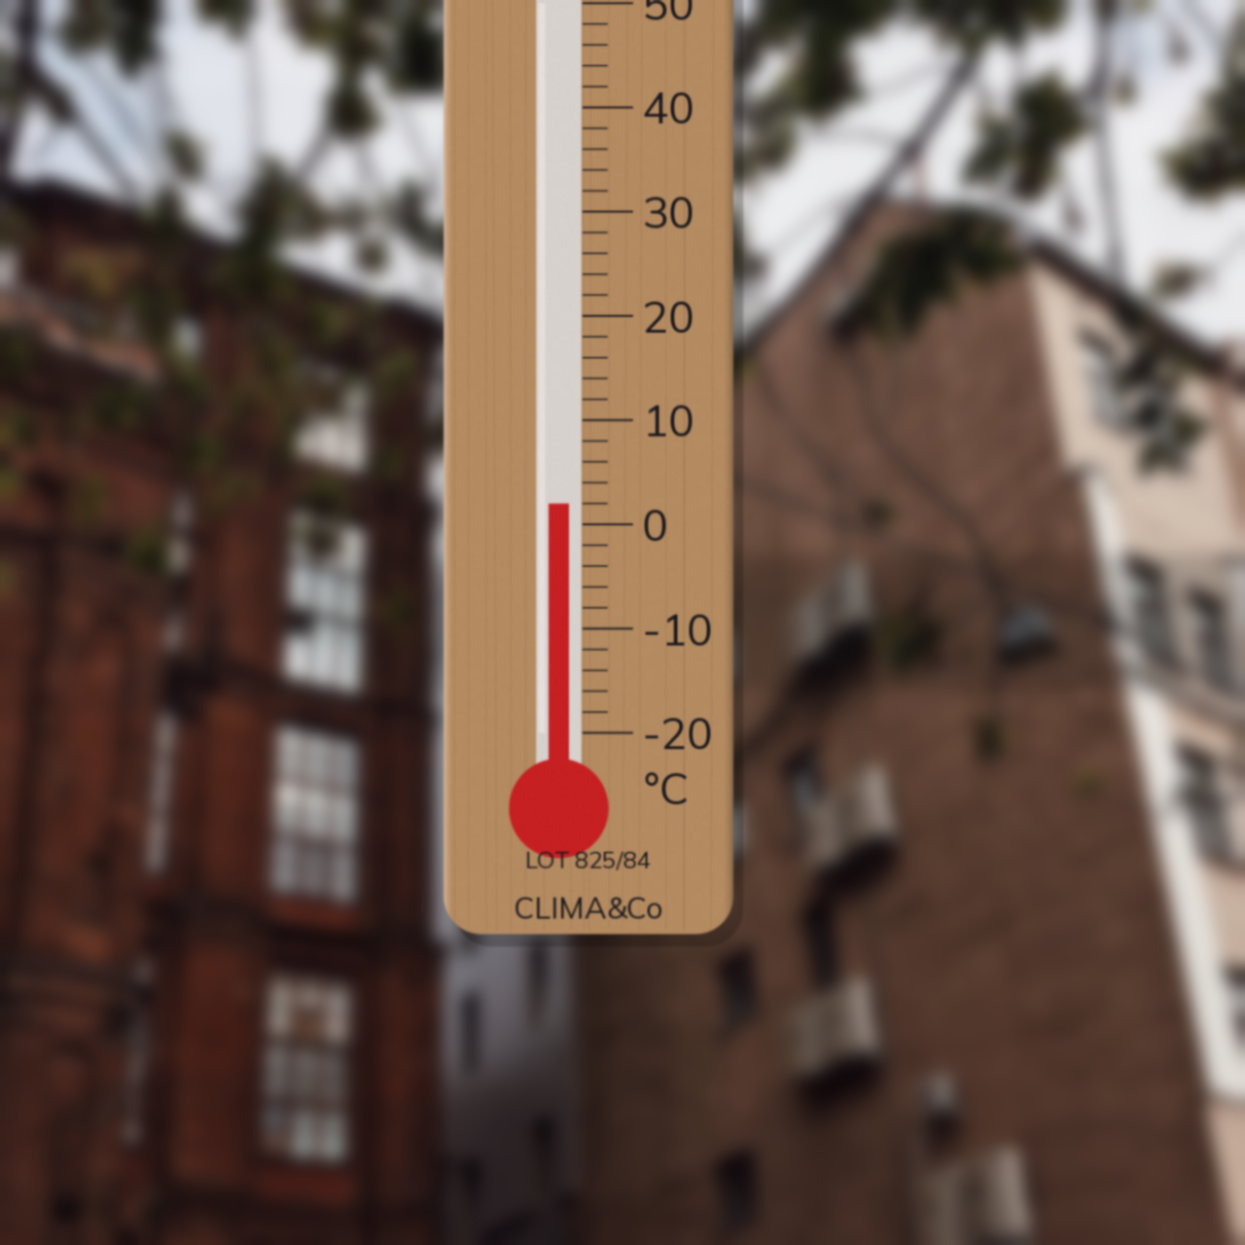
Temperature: {"value": 2, "unit": "°C"}
